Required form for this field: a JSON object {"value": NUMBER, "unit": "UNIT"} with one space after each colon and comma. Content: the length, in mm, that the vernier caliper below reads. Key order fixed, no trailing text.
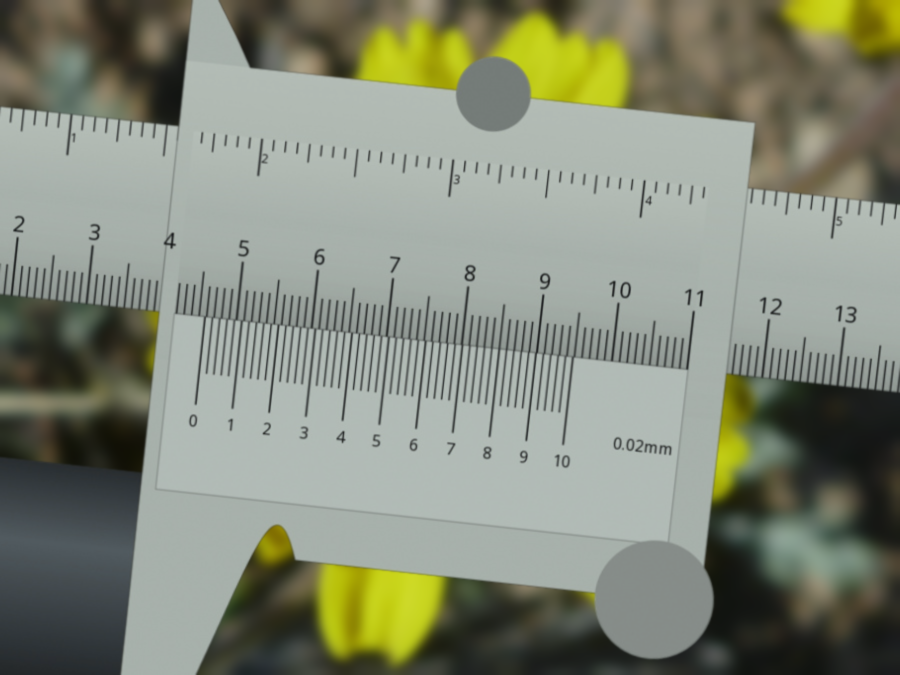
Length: {"value": 45.8, "unit": "mm"}
